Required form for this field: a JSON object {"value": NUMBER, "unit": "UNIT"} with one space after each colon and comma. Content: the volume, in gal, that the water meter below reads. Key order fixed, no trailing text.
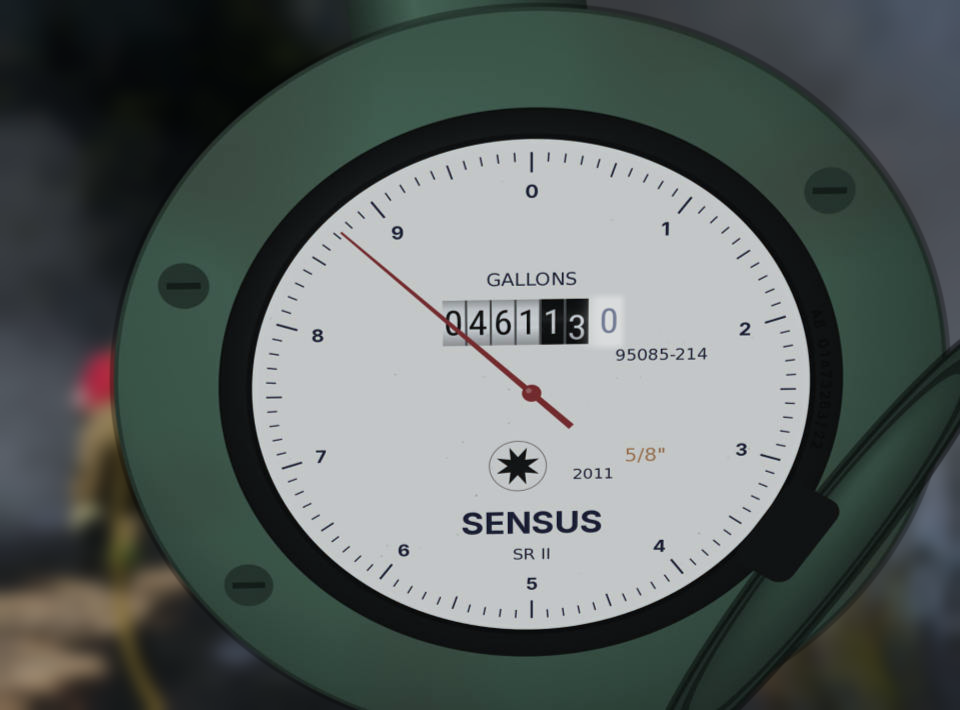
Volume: {"value": 461128.7, "unit": "gal"}
